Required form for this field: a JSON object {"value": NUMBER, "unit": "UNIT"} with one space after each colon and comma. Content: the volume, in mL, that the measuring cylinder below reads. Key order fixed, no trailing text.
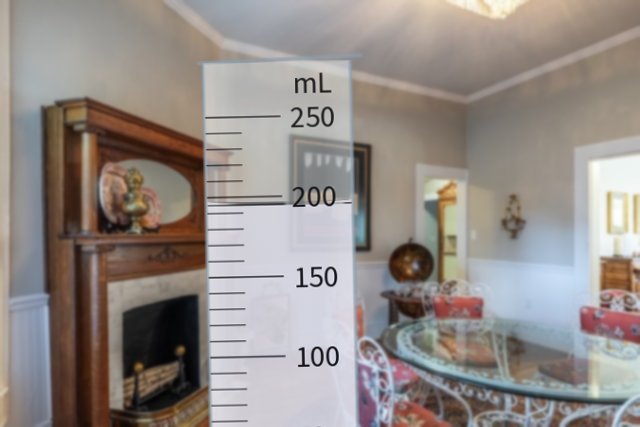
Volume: {"value": 195, "unit": "mL"}
